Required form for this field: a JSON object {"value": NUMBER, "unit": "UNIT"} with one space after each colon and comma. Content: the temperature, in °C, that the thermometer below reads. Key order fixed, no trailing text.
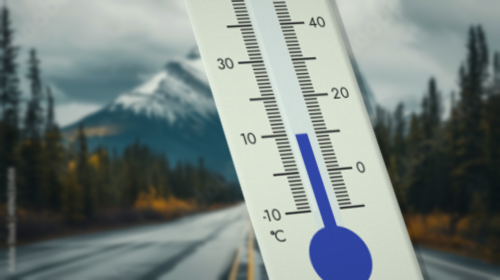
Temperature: {"value": 10, "unit": "°C"}
